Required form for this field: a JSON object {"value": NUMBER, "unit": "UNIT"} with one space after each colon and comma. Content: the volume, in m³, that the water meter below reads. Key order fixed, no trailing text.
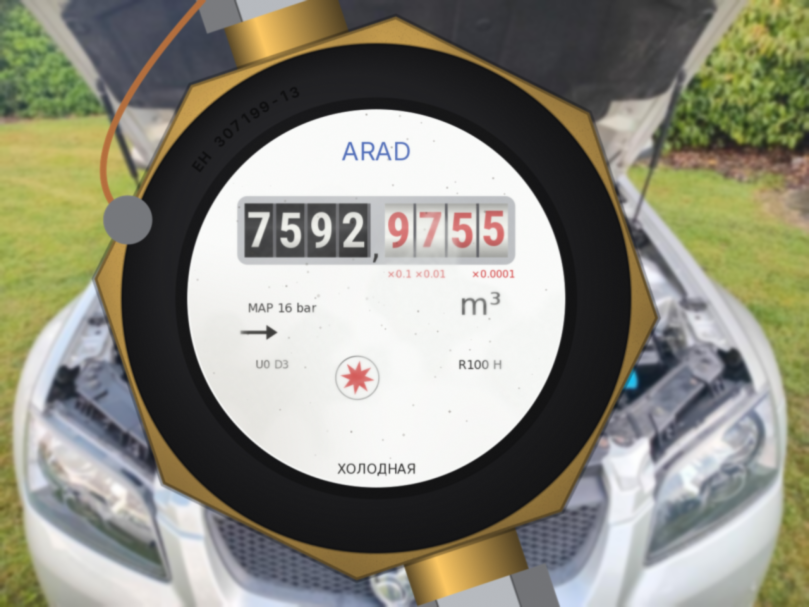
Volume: {"value": 7592.9755, "unit": "m³"}
